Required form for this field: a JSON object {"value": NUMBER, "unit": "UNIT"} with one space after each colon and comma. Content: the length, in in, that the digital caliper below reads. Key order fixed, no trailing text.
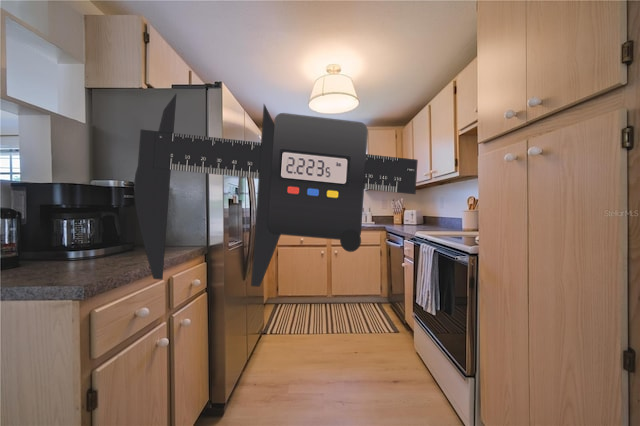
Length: {"value": 2.2235, "unit": "in"}
